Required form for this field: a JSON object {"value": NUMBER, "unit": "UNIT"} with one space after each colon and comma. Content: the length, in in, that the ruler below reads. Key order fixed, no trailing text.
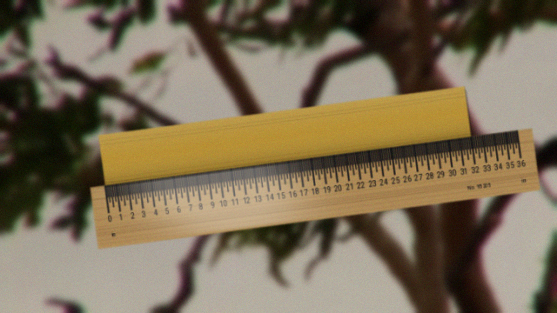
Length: {"value": 32, "unit": "in"}
